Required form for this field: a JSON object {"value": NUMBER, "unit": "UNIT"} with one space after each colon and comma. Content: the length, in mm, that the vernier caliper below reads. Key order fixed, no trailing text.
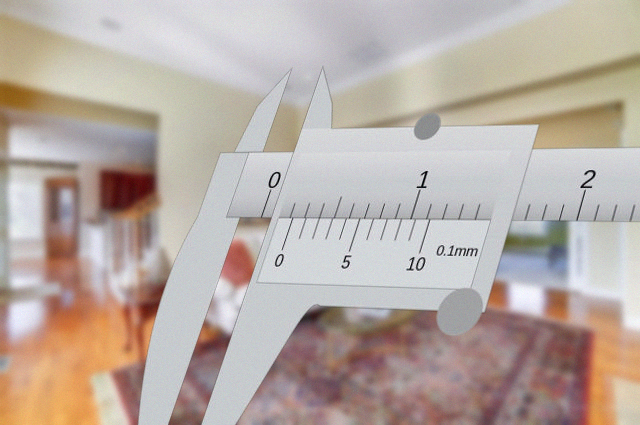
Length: {"value": 2.2, "unit": "mm"}
